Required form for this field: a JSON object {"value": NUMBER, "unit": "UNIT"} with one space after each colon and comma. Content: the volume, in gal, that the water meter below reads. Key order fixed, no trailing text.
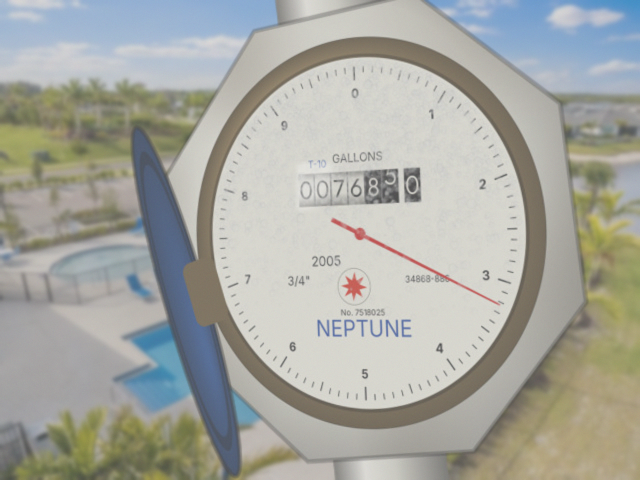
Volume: {"value": 76853.2, "unit": "gal"}
